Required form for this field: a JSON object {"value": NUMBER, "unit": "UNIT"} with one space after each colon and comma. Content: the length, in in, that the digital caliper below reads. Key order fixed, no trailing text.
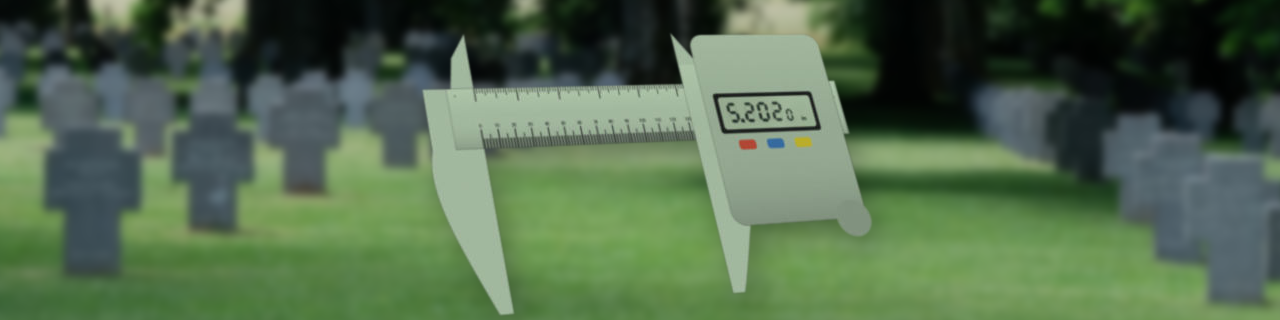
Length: {"value": 5.2020, "unit": "in"}
